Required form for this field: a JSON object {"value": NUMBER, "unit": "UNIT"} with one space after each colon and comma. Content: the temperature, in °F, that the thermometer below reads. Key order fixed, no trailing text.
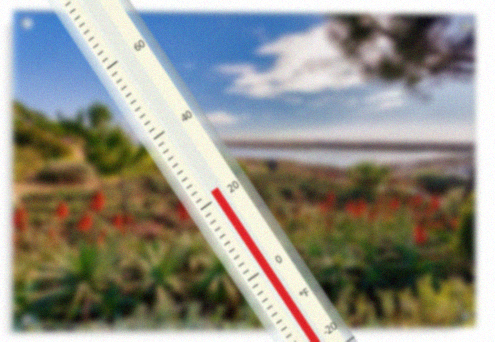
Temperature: {"value": 22, "unit": "°F"}
